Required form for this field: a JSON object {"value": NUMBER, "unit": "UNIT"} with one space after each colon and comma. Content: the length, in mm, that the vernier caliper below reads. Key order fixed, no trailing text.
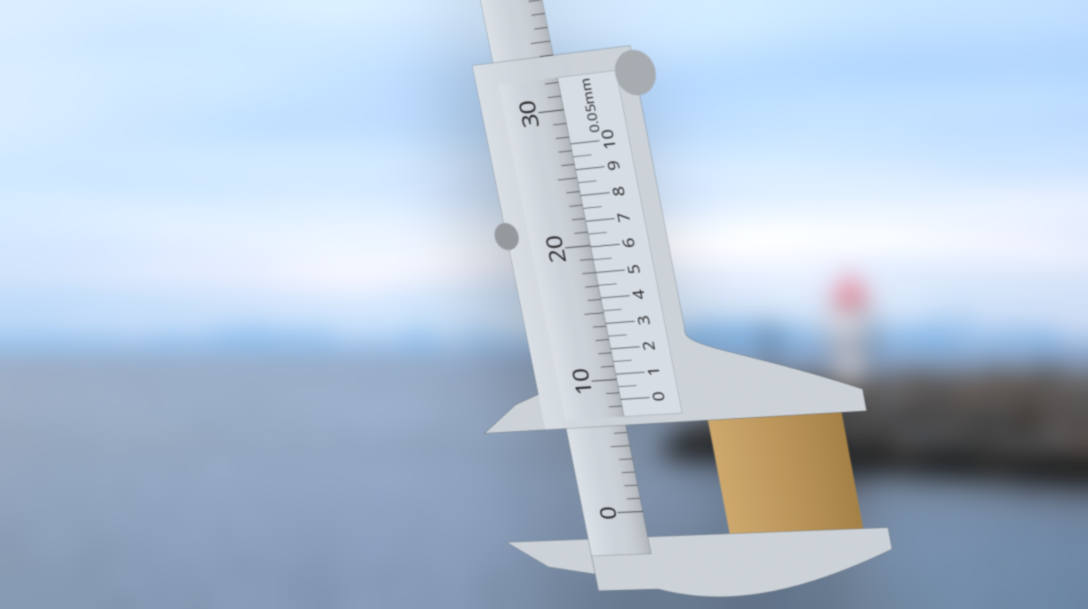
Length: {"value": 8.5, "unit": "mm"}
